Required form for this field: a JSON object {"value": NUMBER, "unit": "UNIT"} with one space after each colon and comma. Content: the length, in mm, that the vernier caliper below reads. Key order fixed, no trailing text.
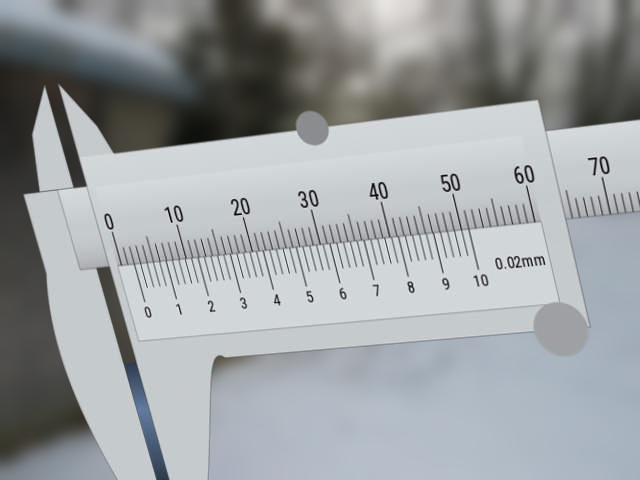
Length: {"value": 2.0, "unit": "mm"}
